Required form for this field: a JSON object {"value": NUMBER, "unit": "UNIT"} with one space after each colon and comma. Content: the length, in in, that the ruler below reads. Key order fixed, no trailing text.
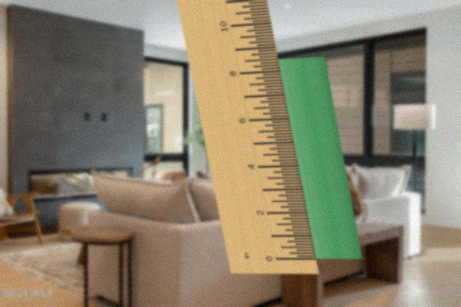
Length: {"value": 8.5, "unit": "in"}
